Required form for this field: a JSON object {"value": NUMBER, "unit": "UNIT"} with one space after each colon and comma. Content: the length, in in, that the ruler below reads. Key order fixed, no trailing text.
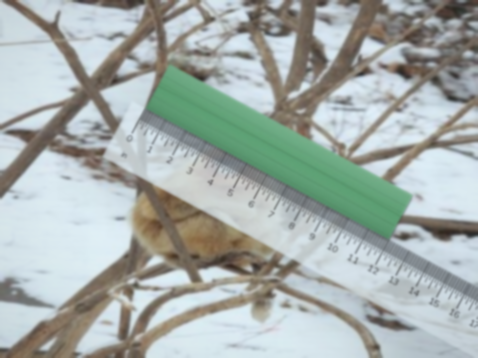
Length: {"value": 12, "unit": "in"}
